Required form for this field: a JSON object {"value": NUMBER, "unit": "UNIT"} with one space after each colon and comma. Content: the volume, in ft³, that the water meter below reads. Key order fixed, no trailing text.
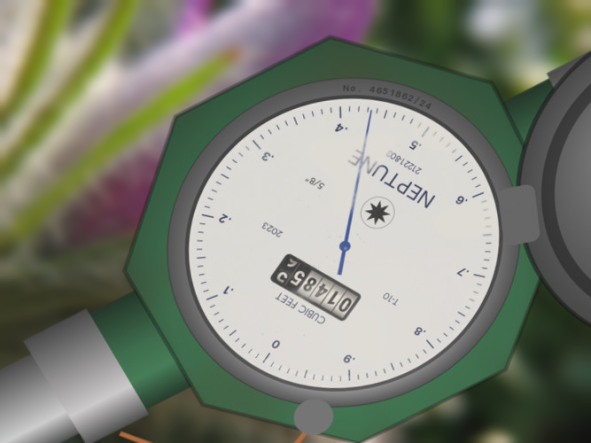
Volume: {"value": 14855.43, "unit": "ft³"}
